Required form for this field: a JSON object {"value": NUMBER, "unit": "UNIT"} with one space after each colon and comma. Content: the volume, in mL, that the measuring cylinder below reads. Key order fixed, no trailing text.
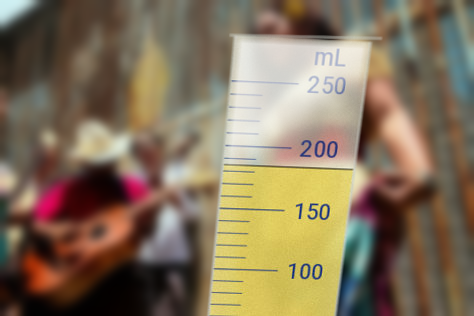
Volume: {"value": 185, "unit": "mL"}
